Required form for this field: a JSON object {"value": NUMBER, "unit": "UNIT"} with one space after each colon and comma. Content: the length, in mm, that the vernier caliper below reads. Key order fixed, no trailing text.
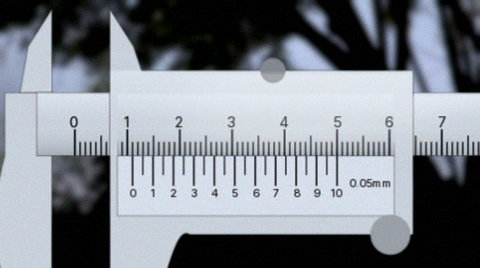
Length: {"value": 11.0, "unit": "mm"}
